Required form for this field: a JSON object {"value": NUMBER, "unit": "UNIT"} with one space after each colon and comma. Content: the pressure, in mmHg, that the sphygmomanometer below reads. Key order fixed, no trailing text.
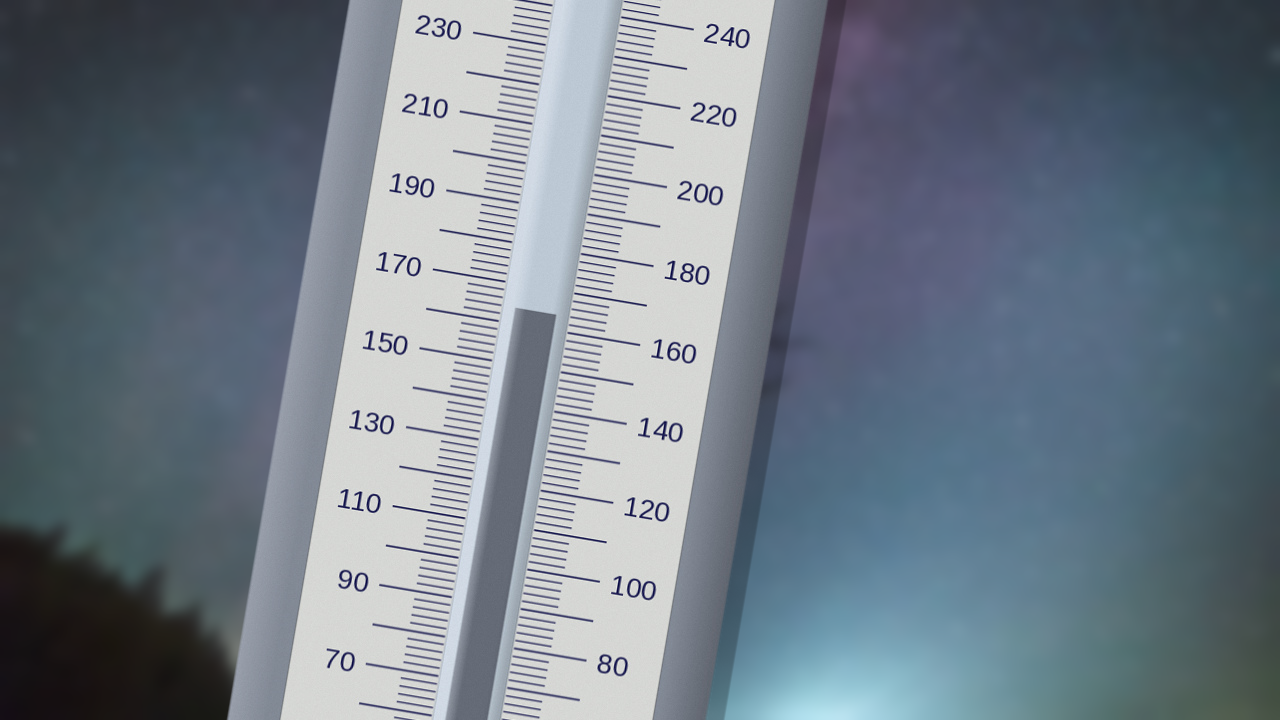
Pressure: {"value": 164, "unit": "mmHg"}
